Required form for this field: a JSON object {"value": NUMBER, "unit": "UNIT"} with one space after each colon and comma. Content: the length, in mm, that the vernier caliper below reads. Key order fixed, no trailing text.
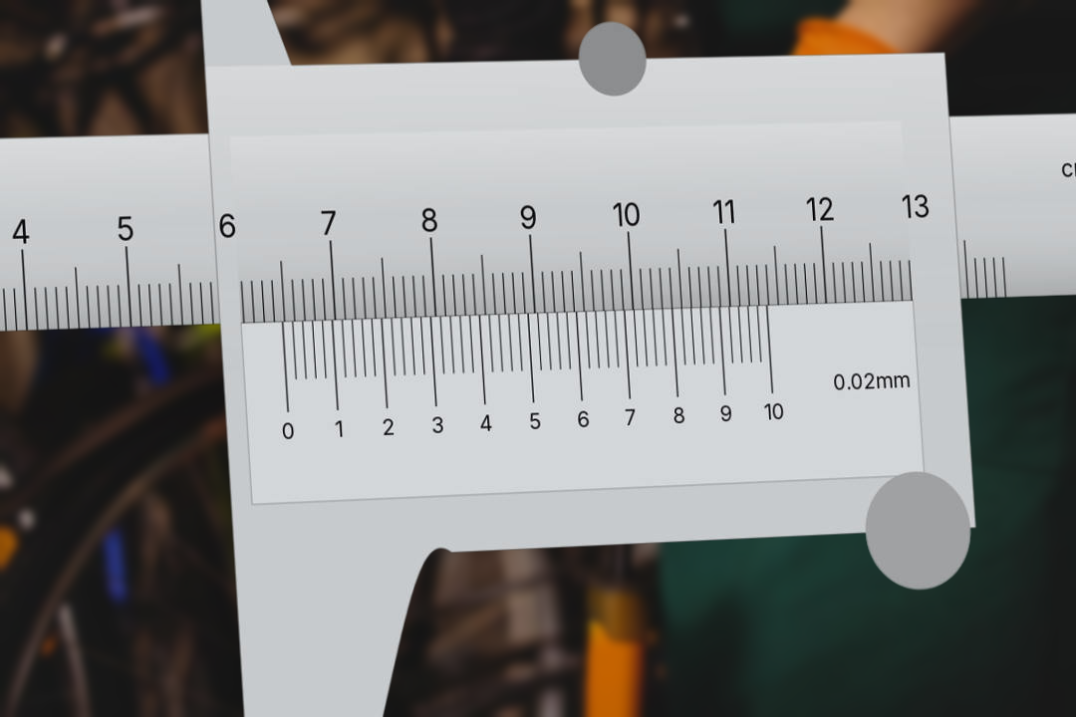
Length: {"value": 64.8, "unit": "mm"}
